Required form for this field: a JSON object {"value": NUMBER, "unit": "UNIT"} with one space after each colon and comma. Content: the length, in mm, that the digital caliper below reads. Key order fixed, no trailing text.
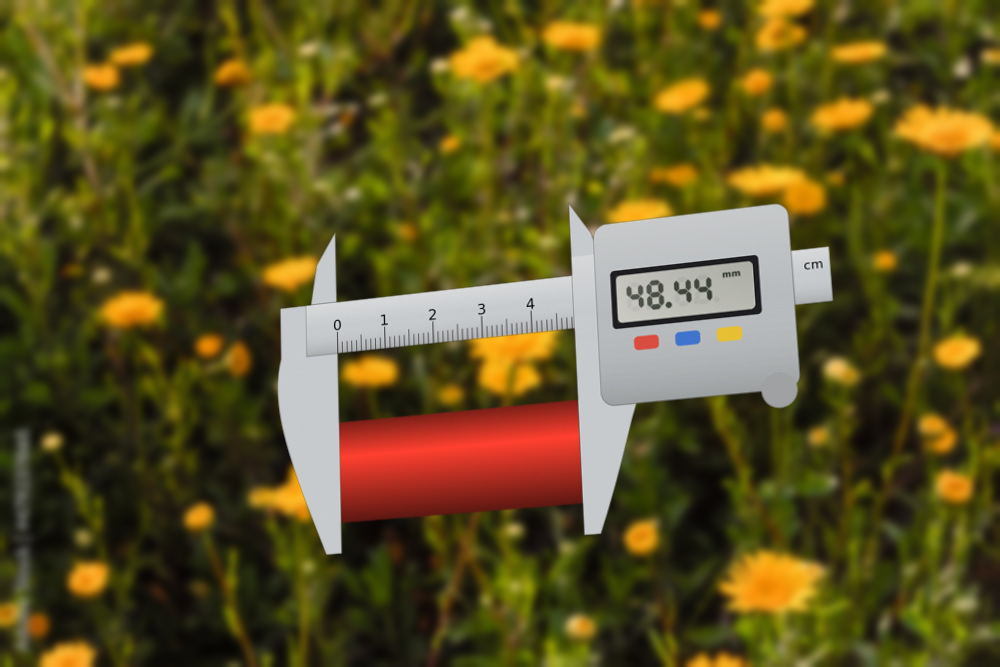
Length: {"value": 48.44, "unit": "mm"}
